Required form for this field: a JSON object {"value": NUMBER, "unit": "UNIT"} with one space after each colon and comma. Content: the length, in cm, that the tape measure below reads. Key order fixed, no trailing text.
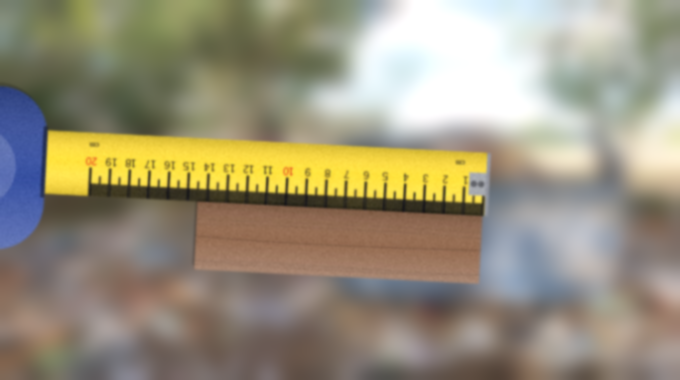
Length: {"value": 14.5, "unit": "cm"}
